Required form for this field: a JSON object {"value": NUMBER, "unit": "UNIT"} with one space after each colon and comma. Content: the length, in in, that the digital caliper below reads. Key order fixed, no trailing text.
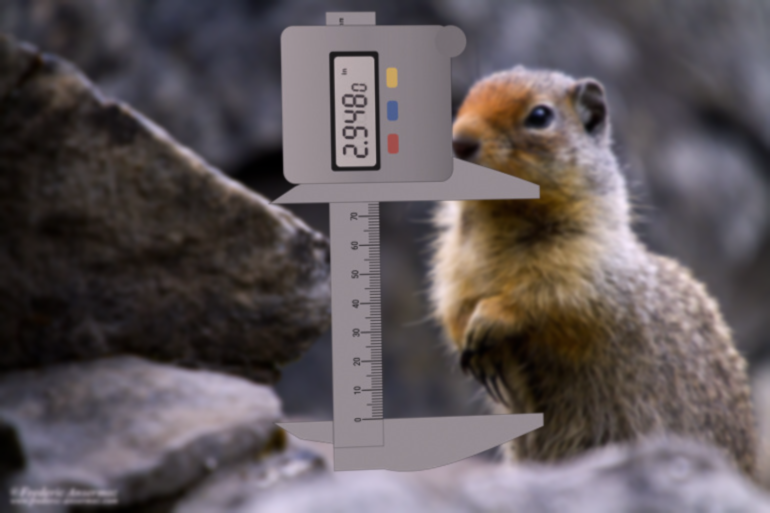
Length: {"value": 2.9480, "unit": "in"}
